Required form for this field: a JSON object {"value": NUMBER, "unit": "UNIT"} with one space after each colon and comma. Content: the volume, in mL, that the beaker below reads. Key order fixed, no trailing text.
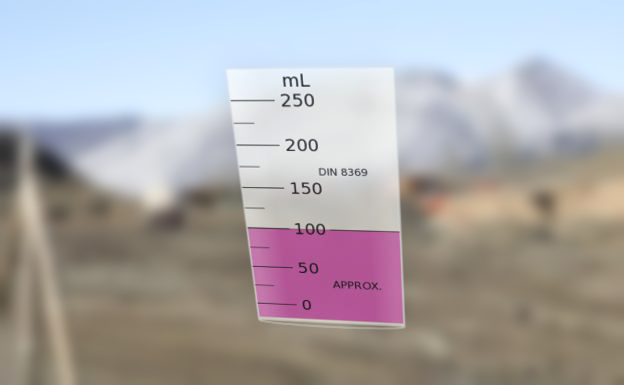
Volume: {"value": 100, "unit": "mL"}
